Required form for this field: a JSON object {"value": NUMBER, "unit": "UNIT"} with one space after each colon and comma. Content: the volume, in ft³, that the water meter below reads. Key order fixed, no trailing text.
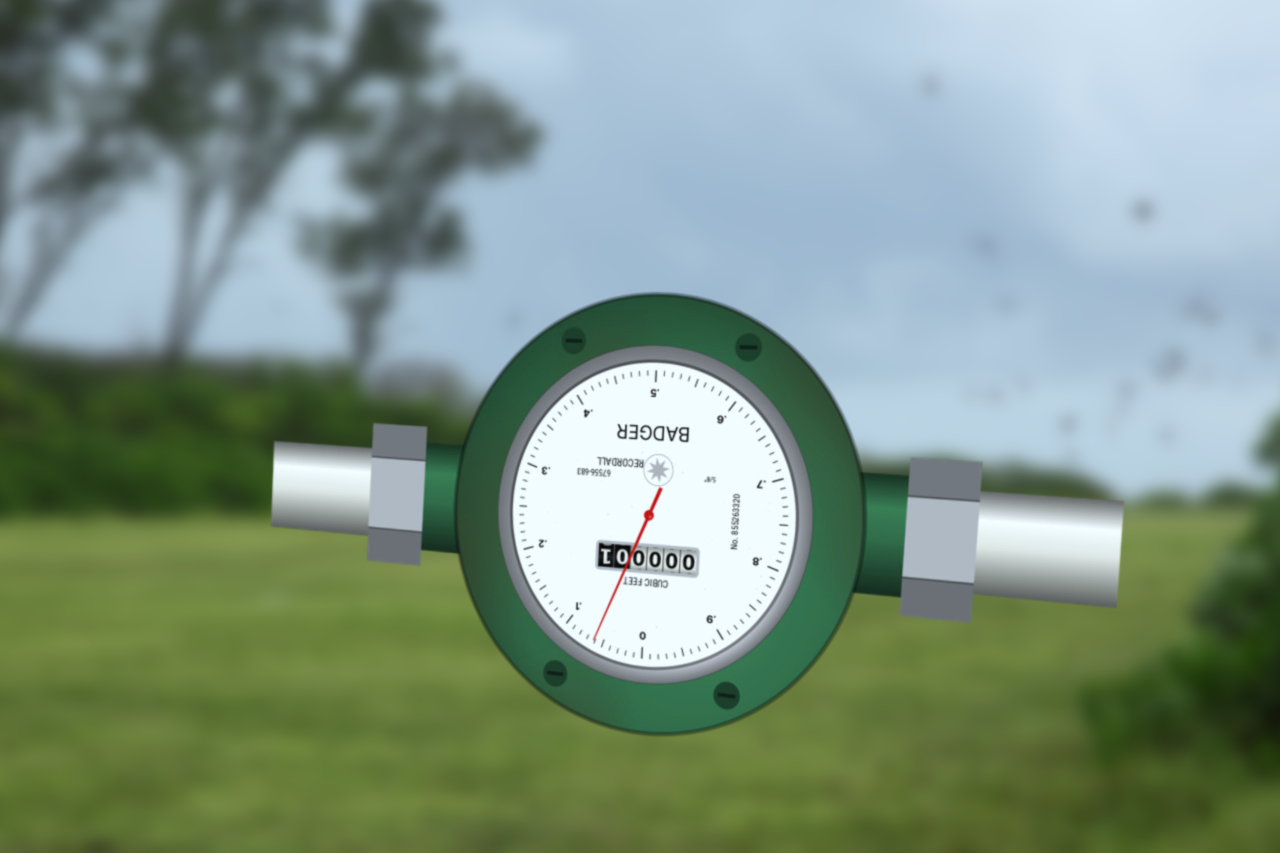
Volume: {"value": 1.06, "unit": "ft³"}
